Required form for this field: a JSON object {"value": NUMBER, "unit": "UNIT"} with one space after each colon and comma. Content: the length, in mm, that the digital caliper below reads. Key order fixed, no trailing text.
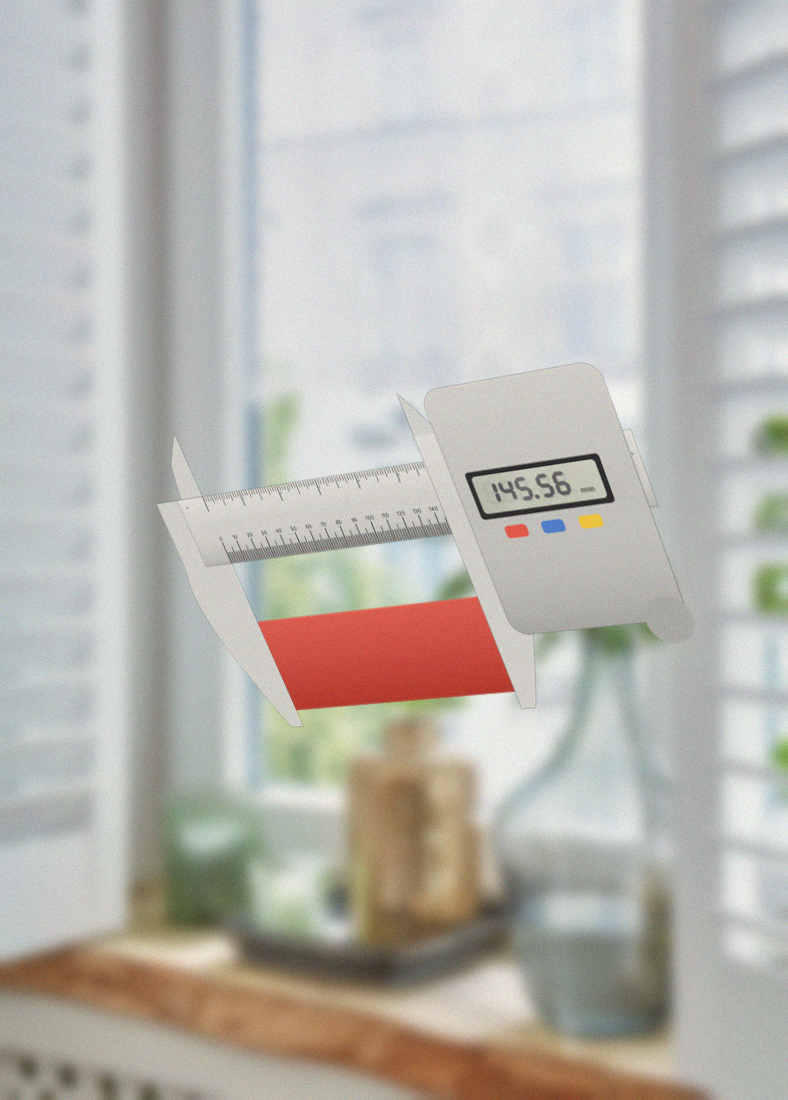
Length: {"value": 145.56, "unit": "mm"}
